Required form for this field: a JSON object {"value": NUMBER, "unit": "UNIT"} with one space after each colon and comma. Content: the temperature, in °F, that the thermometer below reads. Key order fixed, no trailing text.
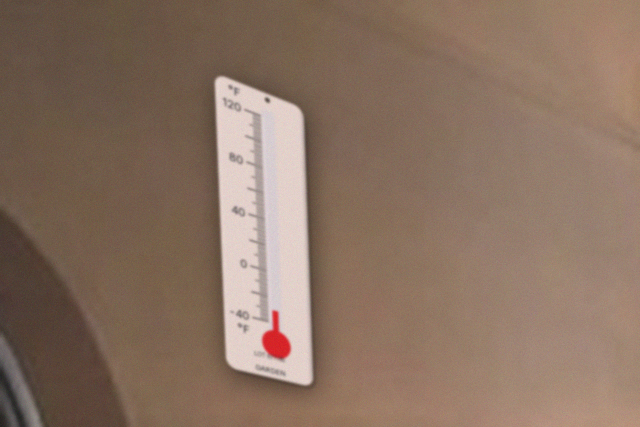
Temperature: {"value": -30, "unit": "°F"}
